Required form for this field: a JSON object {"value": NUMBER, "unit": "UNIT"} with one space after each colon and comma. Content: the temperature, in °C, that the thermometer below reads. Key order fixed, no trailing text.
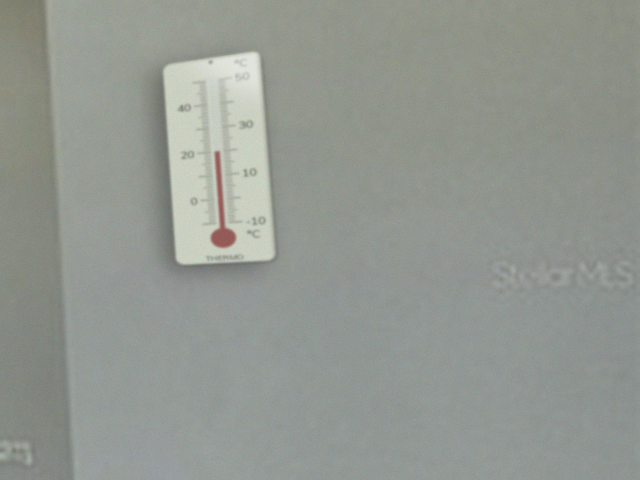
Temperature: {"value": 20, "unit": "°C"}
